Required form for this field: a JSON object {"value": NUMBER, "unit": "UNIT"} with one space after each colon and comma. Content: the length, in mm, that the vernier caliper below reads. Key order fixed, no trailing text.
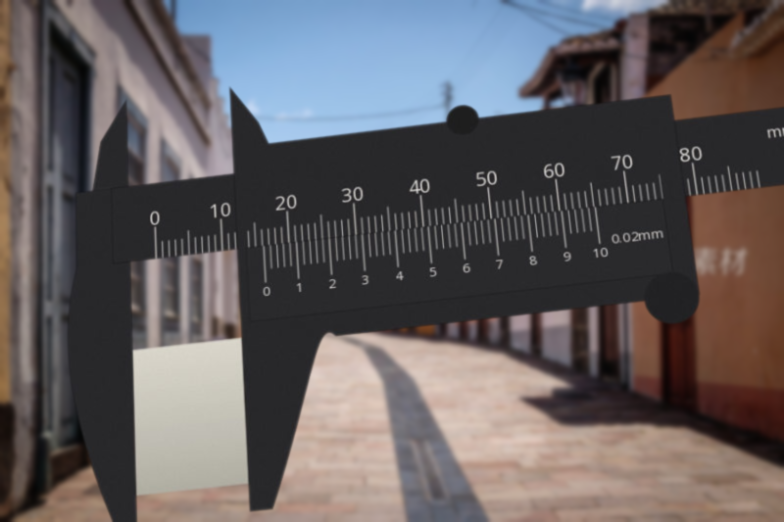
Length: {"value": 16.2, "unit": "mm"}
